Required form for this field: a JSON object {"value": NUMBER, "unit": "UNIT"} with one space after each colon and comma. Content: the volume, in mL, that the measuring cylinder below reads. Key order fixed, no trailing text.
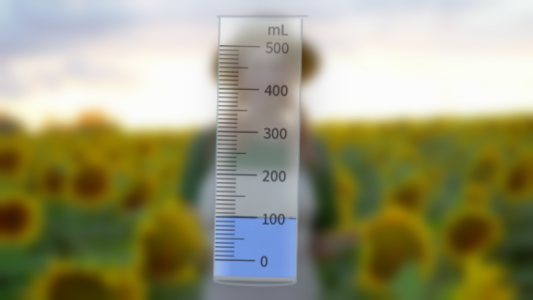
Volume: {"value": 100, "unit": "mL"}
